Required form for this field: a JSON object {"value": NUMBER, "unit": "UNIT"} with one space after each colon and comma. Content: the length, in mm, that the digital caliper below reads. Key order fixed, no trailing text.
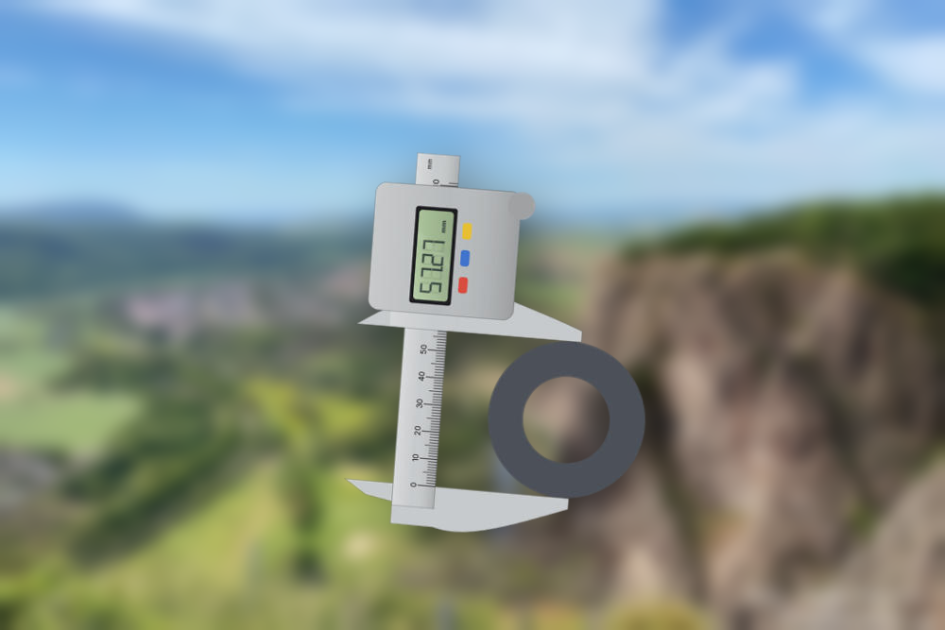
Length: {"value": 57.27, "unit": "mm"}
